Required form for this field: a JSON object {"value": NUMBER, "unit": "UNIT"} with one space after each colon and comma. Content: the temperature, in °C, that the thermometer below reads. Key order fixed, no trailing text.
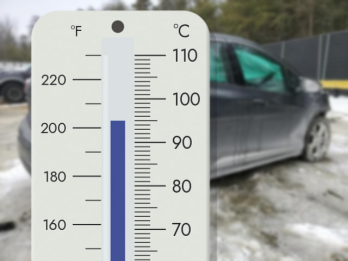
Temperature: {"value": 95, "unit": "°C"}
